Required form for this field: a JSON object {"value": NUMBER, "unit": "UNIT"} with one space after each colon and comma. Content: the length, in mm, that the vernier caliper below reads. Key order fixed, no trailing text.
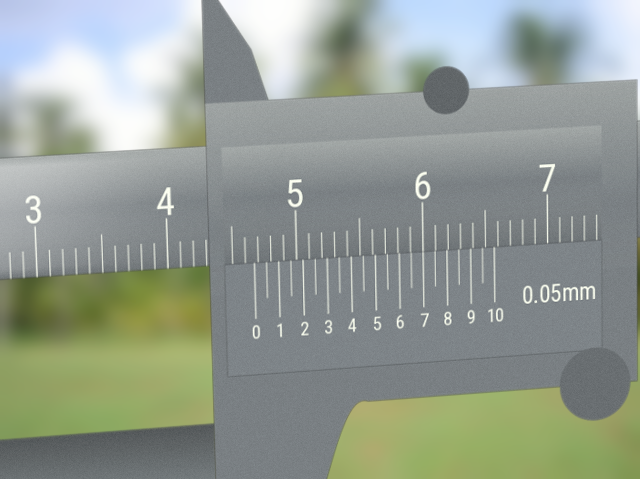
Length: {"value": 46.7, "unit": "mm"}
